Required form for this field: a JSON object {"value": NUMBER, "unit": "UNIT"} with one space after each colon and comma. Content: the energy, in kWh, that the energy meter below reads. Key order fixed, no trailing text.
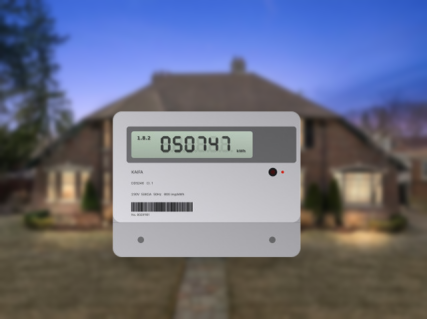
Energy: {"value": 50747, "unit": "kWh"}
